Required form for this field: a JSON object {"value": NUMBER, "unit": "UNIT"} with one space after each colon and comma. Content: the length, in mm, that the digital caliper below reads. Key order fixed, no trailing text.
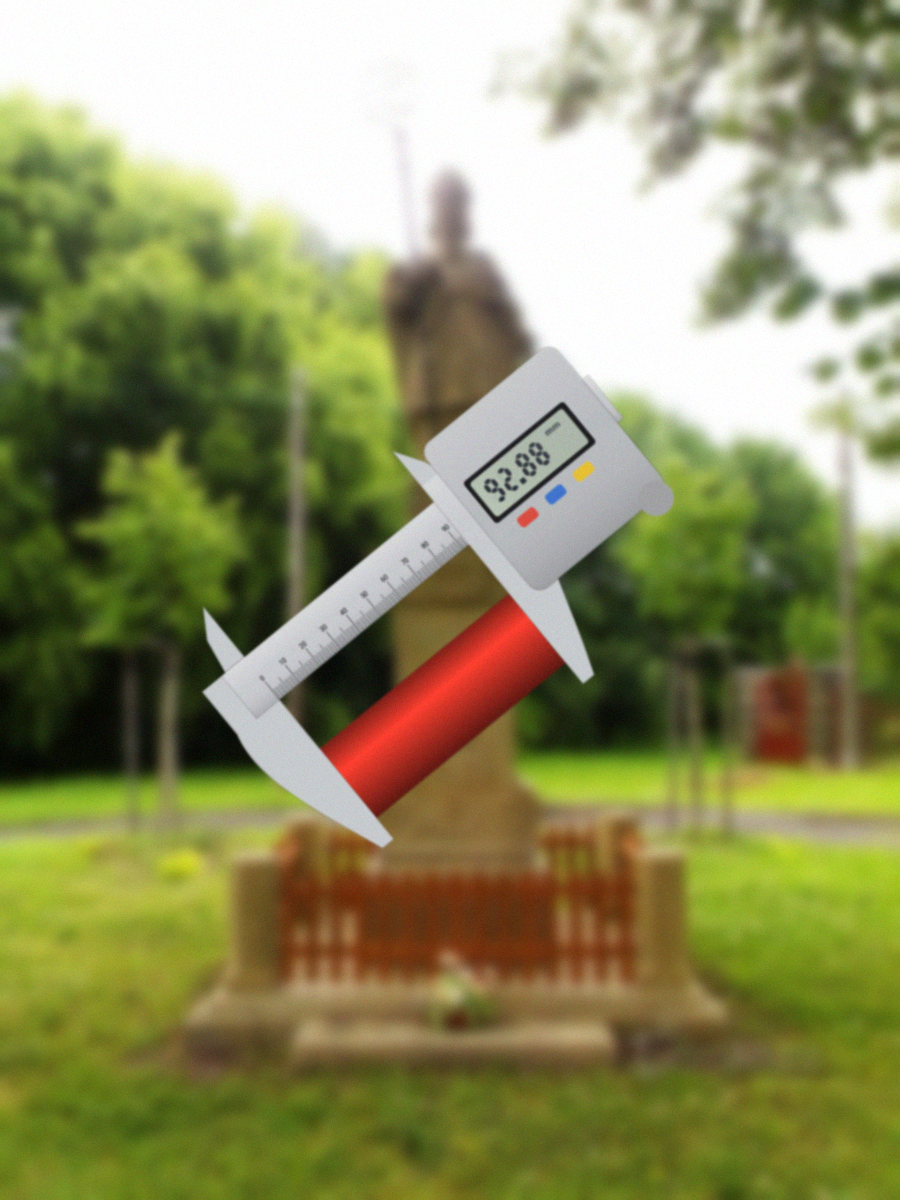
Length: {"value": 92.88, "unit": "mm"}
